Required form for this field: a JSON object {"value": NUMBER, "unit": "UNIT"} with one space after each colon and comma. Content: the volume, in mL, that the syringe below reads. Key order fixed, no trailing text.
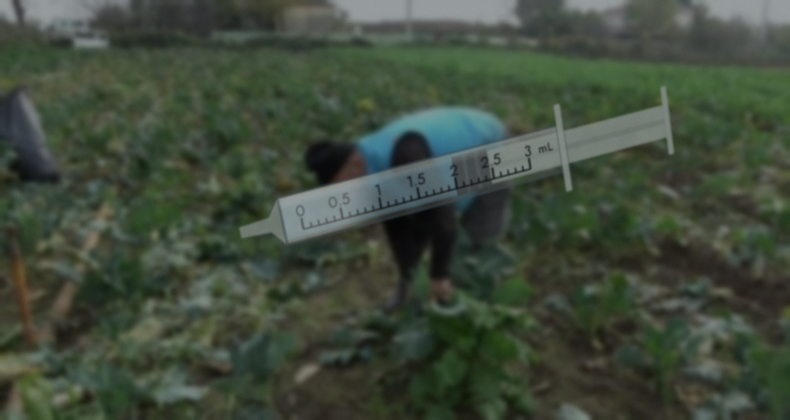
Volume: {"value": 2, "unit": "mL"}
